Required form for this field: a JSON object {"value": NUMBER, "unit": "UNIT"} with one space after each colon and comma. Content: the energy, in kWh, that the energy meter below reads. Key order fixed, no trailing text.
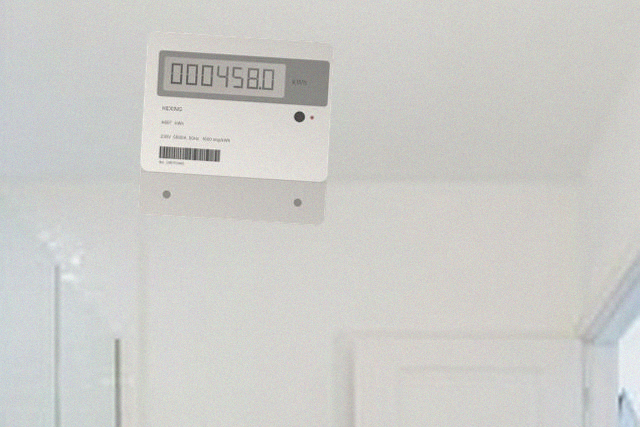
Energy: {"value": 458.0, "unit": "kWh"}
